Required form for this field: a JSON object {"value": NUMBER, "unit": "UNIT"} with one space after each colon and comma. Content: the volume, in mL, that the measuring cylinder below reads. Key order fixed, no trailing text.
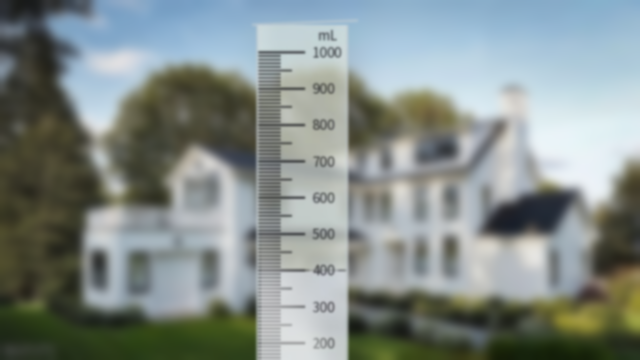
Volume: {"value": 400, "unit": "mL"}
